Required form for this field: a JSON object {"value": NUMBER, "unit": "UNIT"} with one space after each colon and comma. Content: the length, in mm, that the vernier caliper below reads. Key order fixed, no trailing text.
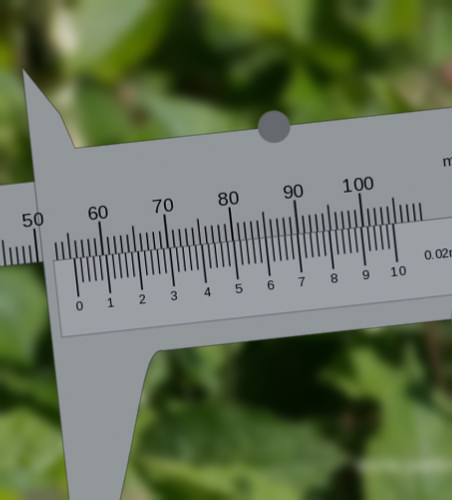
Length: {"value": 55.6, "unit": "mm"}
